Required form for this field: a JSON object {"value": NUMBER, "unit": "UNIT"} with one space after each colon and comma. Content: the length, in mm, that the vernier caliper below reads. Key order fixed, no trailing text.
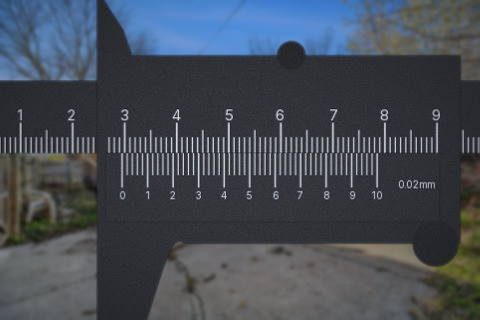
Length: {"value": 29.5, "unit": "mm"}
